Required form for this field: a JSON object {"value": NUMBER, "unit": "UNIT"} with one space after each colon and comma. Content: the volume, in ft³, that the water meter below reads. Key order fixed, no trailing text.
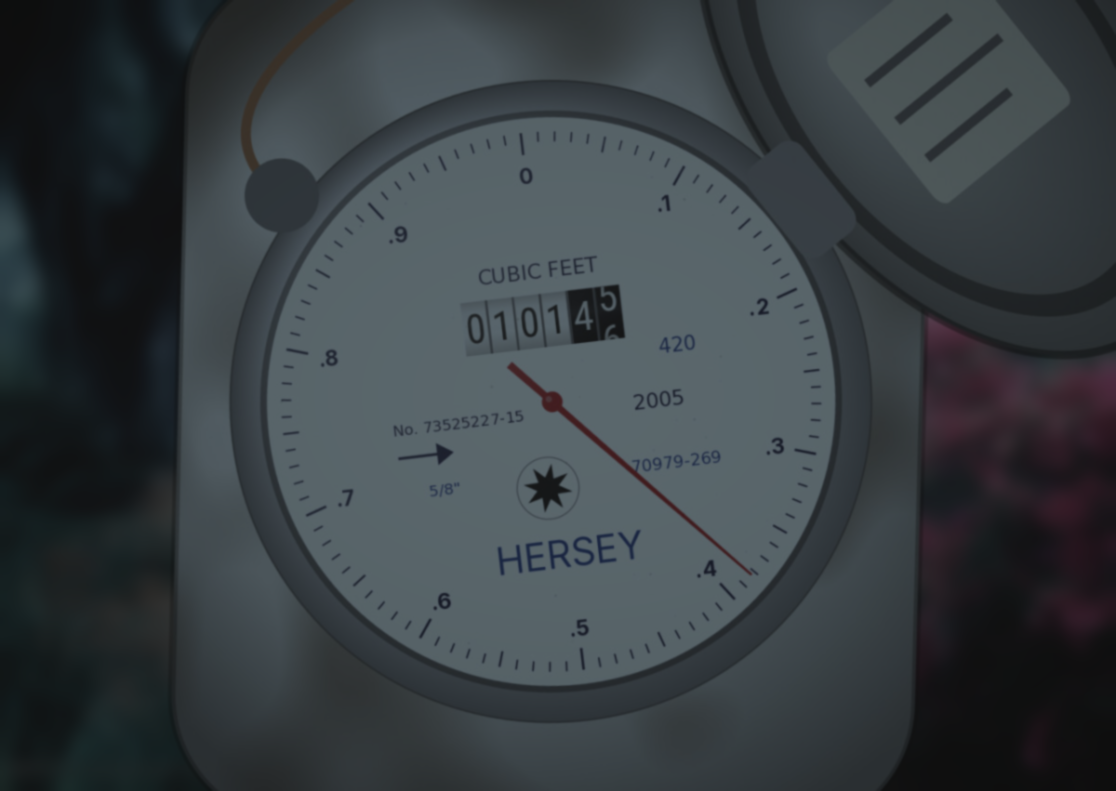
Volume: {"value": 10145.38, "unit": "ft³"}
